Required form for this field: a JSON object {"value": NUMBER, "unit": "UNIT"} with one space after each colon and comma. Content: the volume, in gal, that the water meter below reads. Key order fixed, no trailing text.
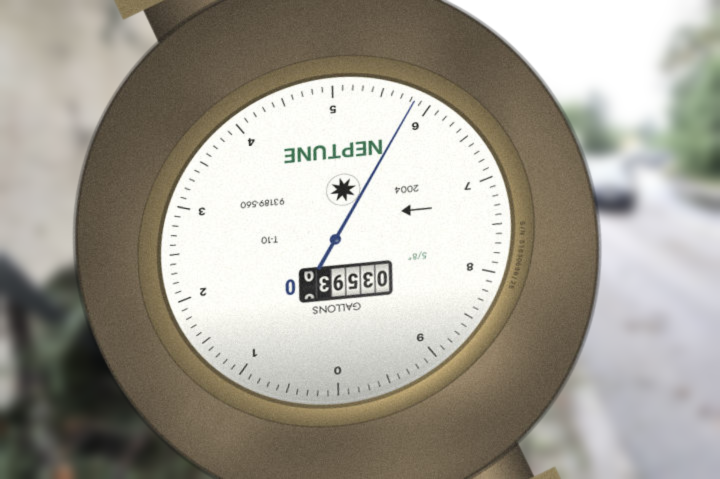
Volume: {"value": 359385.8, "unit": "gal"}
